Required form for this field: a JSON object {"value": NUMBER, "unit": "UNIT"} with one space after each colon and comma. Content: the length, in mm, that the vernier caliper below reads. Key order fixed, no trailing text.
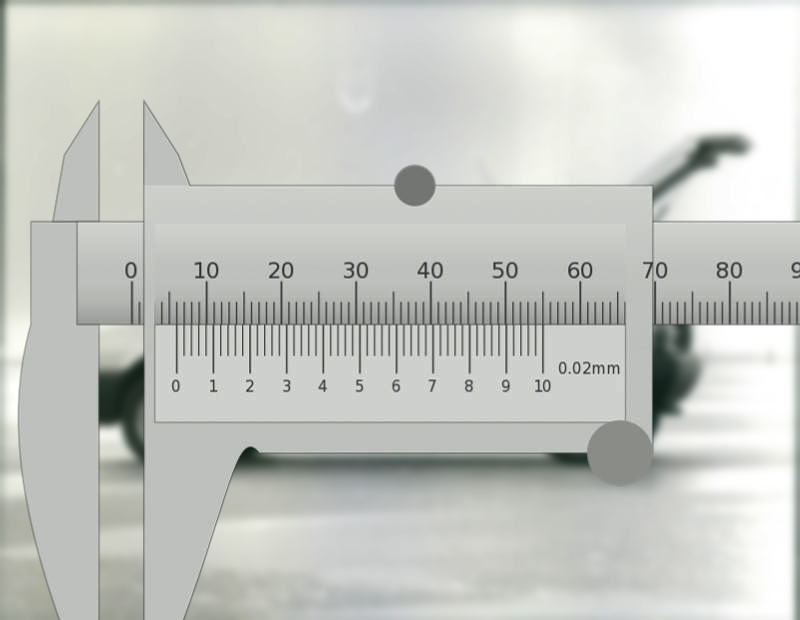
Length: {"value": 6.0, "unit": "mm"}
